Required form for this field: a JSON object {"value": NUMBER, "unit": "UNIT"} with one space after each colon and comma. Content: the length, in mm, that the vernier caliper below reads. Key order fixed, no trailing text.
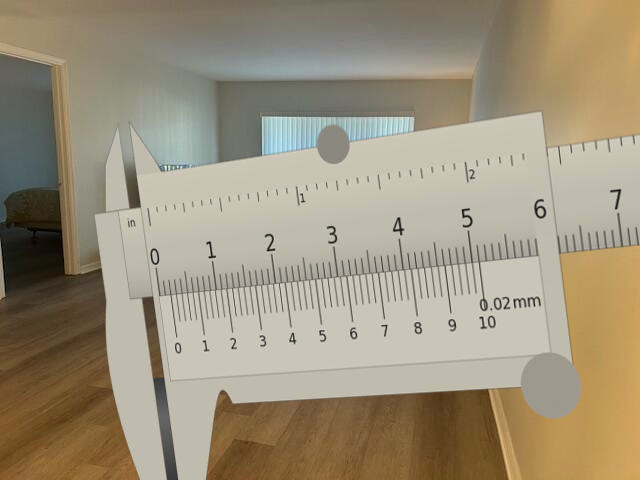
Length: {"value": 2.0, "unit": "mm"}
